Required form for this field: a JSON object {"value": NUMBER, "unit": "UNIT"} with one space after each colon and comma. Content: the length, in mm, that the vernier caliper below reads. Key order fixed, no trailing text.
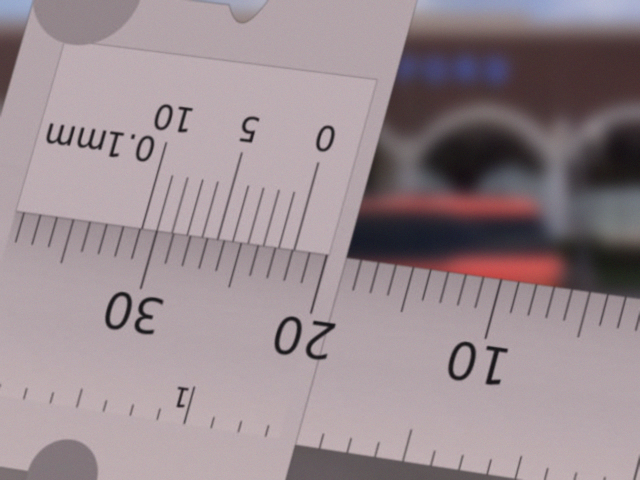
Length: {"value": 21.9, "unit": "mm"}
